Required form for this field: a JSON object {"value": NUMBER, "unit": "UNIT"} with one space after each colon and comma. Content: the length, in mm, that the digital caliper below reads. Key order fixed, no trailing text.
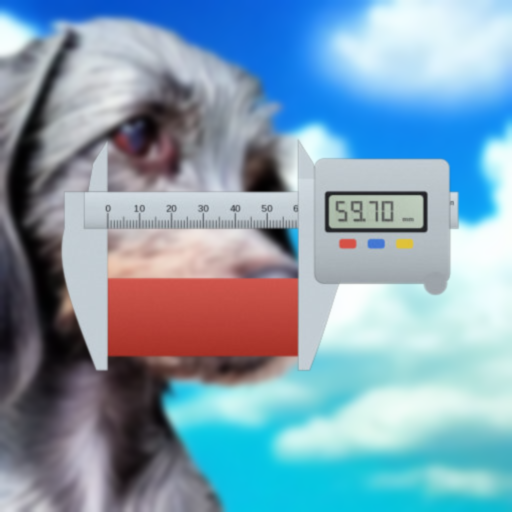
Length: {"value": 59.70, "unit": "mm"}
